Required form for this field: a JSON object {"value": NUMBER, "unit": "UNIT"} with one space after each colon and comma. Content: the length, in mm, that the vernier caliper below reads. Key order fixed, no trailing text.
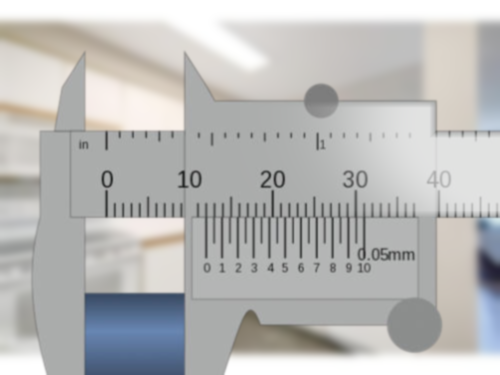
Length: {"value": 12.0, "unit": "mm"}
